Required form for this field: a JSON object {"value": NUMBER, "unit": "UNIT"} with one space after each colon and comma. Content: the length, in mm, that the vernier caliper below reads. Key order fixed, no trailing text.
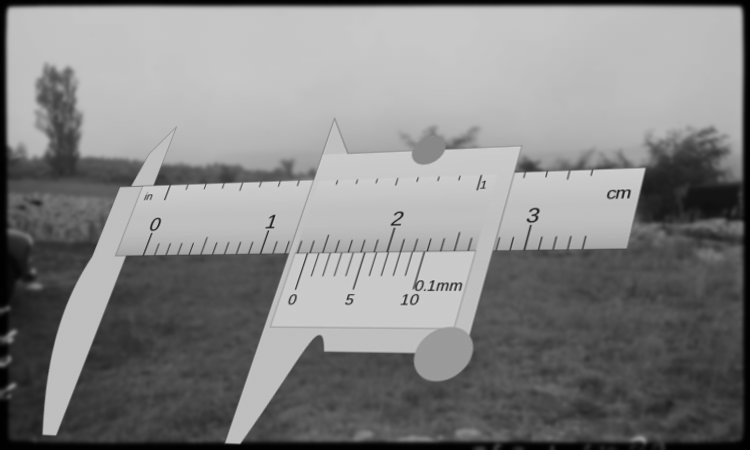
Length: {"value": 13.8, "unit": "mm"}
